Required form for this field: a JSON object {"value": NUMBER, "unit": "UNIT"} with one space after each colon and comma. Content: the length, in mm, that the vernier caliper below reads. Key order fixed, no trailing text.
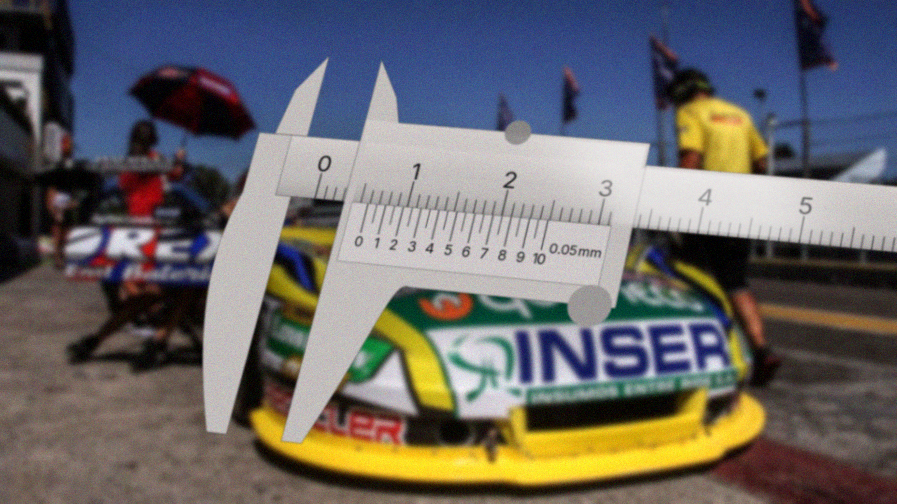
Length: {"value": 5.8, "unit": "mm"}
